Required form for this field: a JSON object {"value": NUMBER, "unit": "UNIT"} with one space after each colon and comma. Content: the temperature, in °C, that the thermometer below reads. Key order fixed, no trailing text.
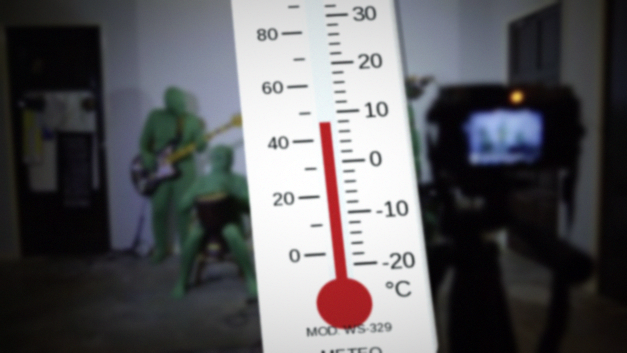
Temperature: {"value": 8, "unit": "°C"}
